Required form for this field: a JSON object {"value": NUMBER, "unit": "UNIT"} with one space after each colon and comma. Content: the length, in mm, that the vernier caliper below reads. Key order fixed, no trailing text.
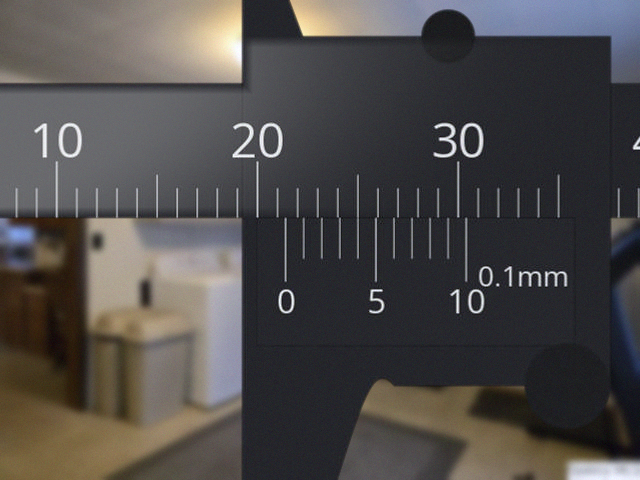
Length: {"value": 21.4, "unit": "mm"}
